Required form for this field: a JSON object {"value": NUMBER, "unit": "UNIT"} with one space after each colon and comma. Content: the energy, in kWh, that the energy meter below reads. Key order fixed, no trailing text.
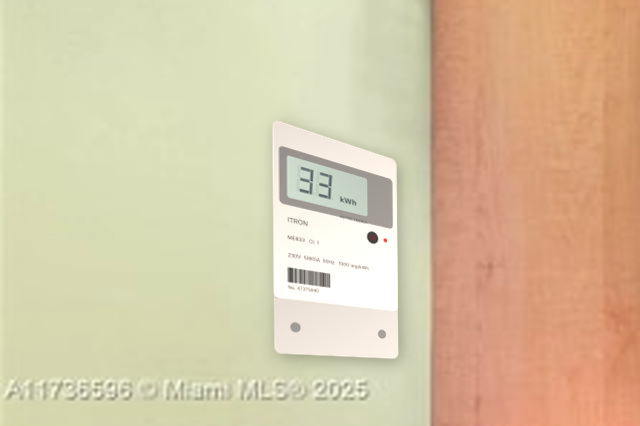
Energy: {"value": 33, "unit": "kWh"}
